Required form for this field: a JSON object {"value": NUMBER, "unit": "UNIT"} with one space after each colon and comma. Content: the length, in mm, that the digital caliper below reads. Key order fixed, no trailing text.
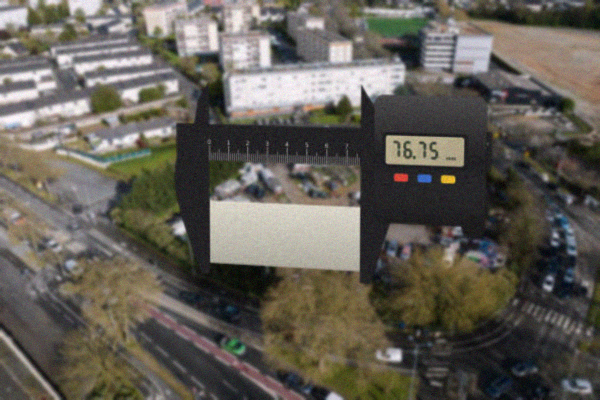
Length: {"value": 76.75, "unit": "mm"}
